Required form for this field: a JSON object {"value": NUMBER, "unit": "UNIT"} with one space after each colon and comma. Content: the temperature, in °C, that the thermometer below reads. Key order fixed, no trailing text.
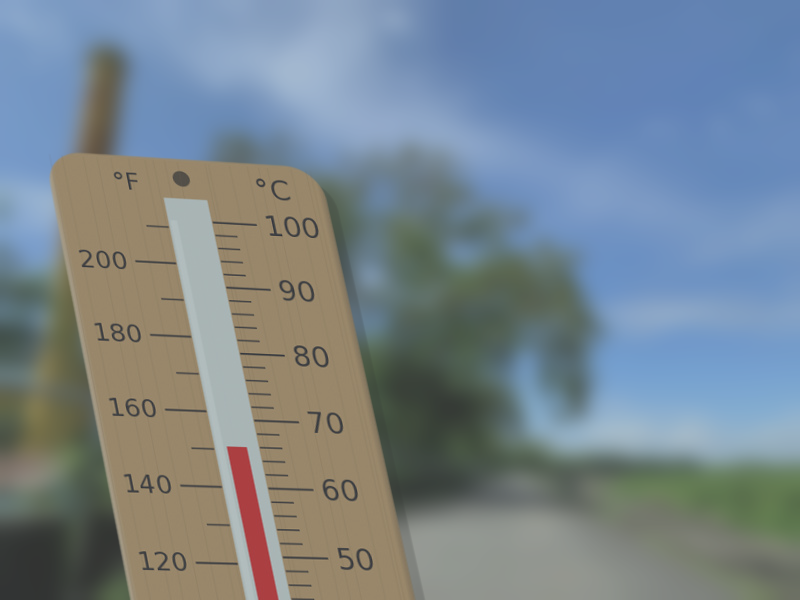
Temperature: {"value": 66, "unit": "°C"}
